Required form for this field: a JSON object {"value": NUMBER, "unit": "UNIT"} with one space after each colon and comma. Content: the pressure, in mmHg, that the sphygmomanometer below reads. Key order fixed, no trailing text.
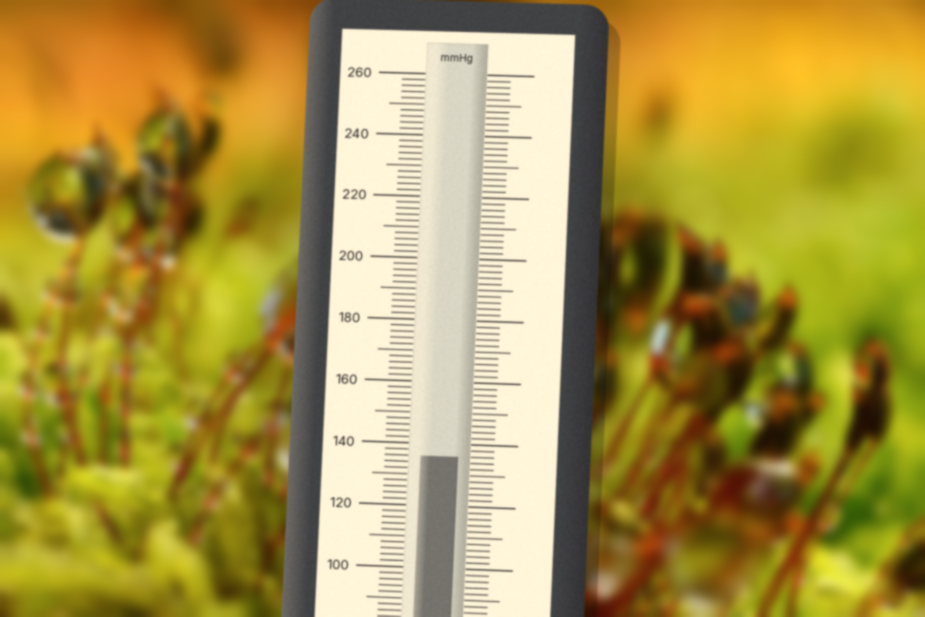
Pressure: {"value": 136, "unit": "mmHg"}
